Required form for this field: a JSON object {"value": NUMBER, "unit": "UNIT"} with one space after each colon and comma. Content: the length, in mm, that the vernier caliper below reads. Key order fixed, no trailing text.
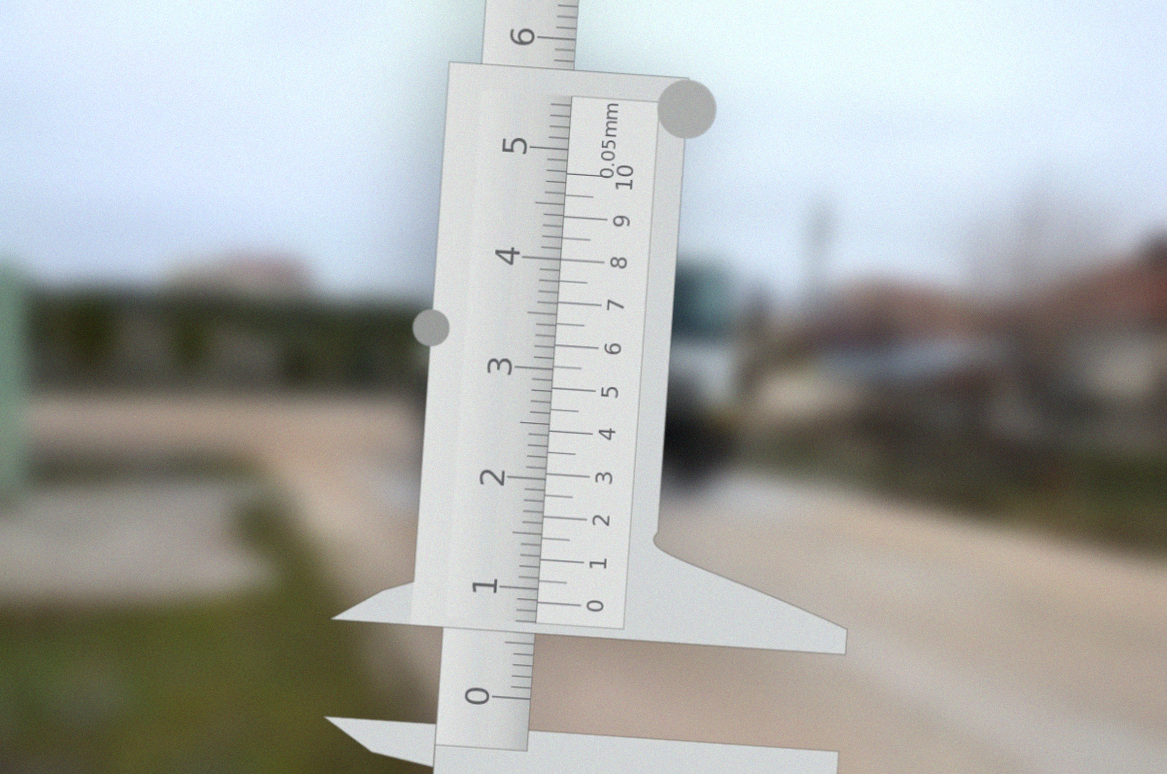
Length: {"value": 8.8, "unit": "mm"}
